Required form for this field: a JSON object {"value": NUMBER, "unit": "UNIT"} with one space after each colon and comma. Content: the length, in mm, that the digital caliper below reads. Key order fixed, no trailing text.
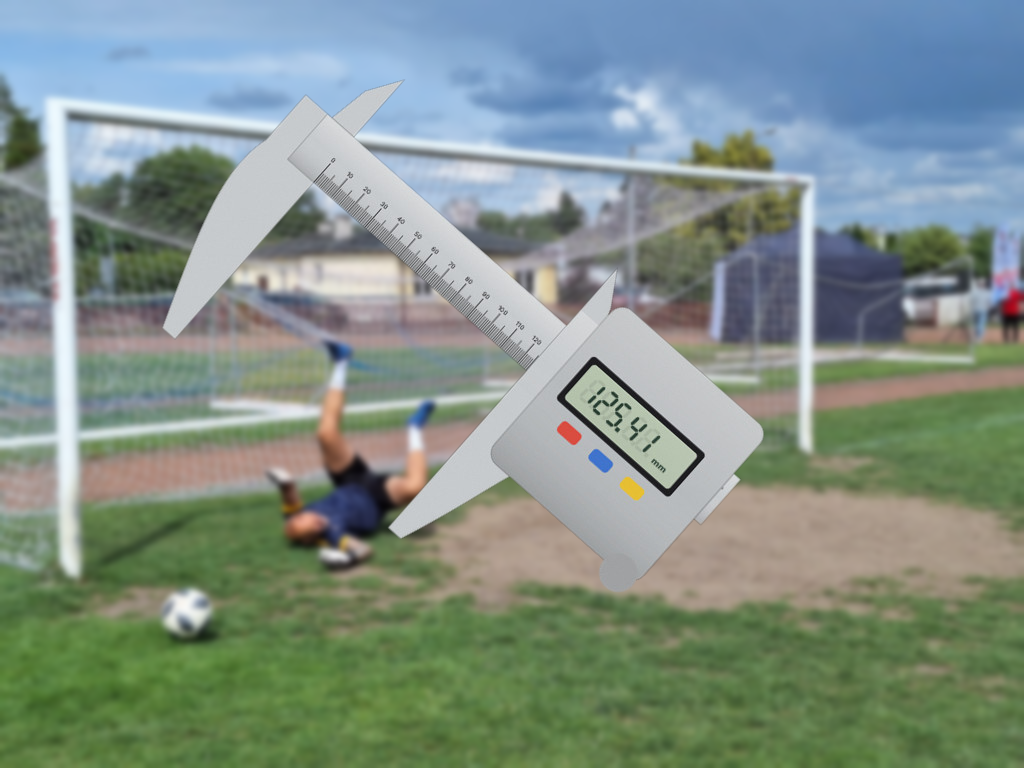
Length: {"value": 125.41, "unit": "mm"}
